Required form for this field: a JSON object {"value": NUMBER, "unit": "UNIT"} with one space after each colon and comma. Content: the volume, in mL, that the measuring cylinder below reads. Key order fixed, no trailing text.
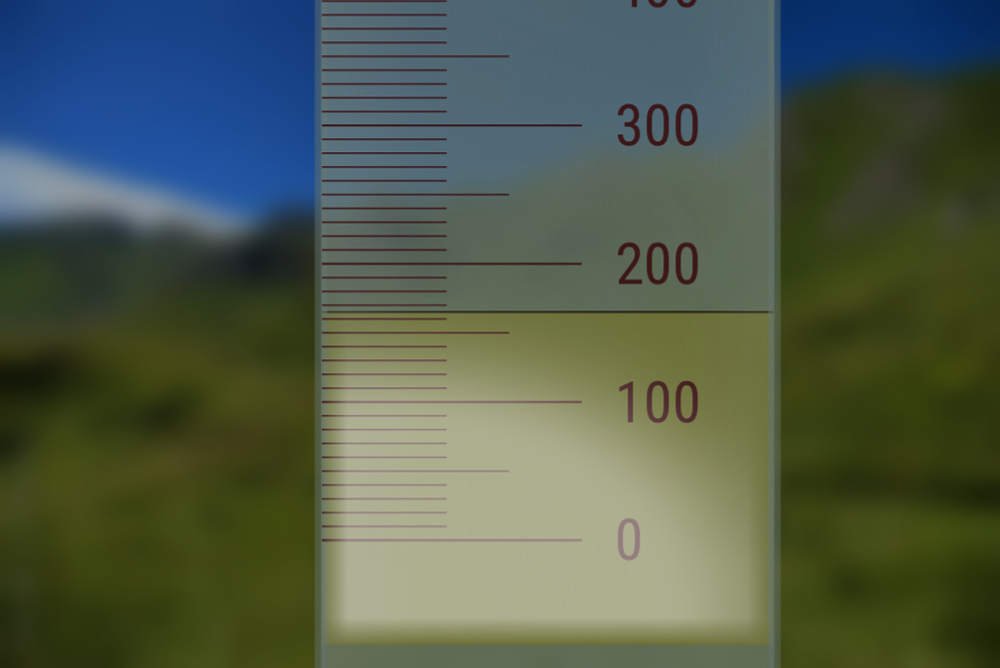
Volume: {"value": 165, "unit": "mL"}
